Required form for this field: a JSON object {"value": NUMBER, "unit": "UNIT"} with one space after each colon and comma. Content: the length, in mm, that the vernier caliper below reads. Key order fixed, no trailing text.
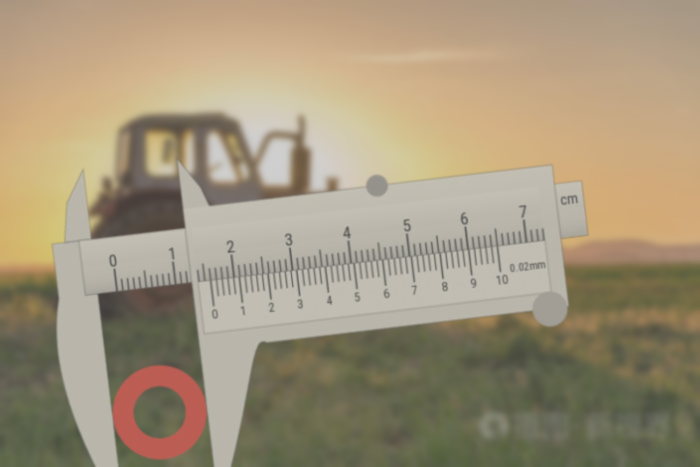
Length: {"value": 16.0, "unit": "mm"}
